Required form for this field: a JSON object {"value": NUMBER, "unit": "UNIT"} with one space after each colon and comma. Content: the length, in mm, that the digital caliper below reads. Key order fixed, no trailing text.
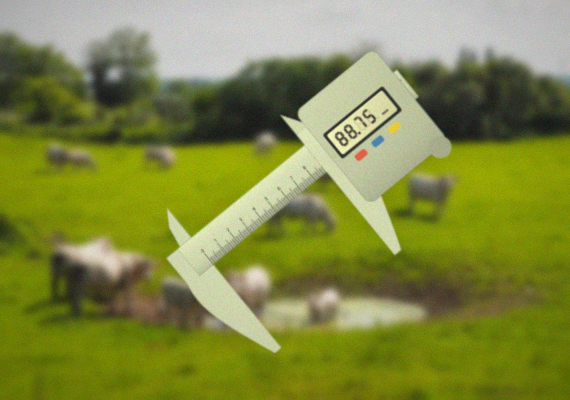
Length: {"value": 88.75, "unit": "mm"}
